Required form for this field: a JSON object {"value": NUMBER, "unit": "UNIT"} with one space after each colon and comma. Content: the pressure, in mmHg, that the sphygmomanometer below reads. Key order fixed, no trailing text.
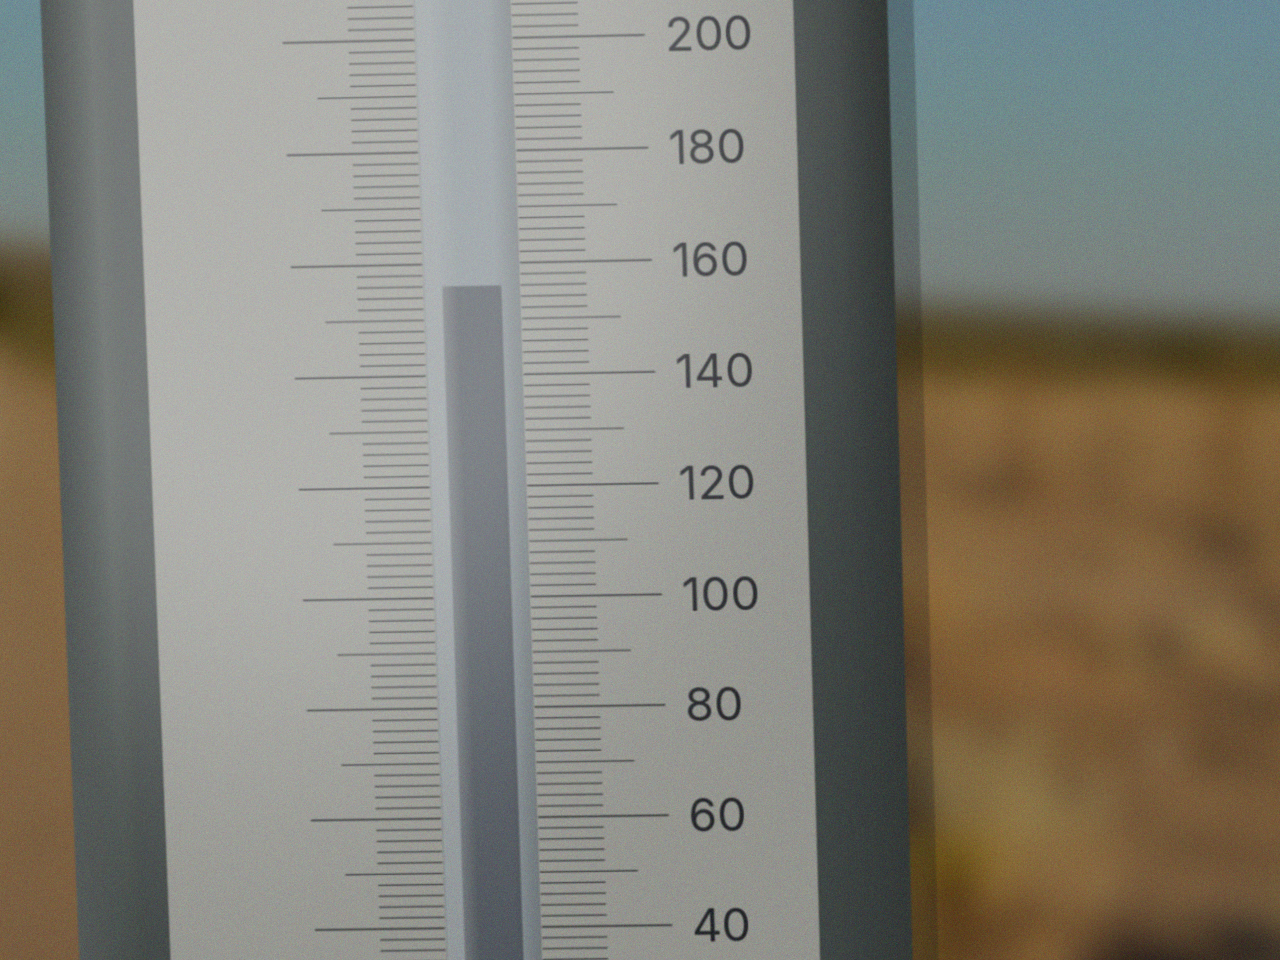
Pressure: {"value": 156, "unit": "mmHg"}
